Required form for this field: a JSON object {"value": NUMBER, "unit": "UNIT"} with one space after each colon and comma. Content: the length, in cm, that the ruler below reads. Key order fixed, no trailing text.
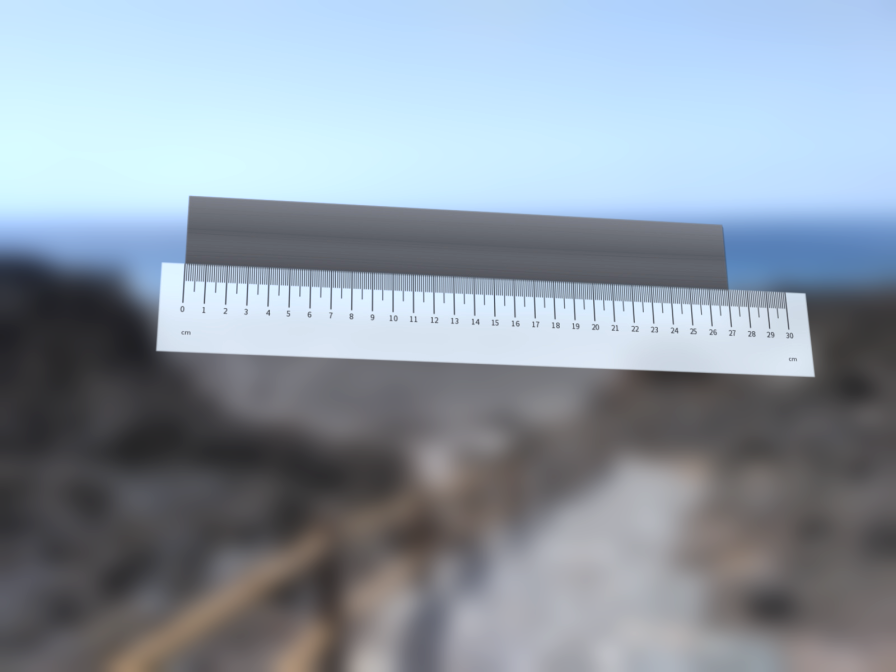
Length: {"value": 27, "unit": "cm"}
